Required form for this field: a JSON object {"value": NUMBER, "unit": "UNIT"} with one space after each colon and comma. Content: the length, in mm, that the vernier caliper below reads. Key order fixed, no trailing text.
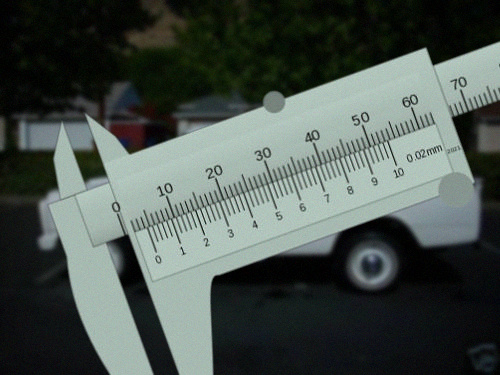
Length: {"value": 4.5, "unit": "mm"}
